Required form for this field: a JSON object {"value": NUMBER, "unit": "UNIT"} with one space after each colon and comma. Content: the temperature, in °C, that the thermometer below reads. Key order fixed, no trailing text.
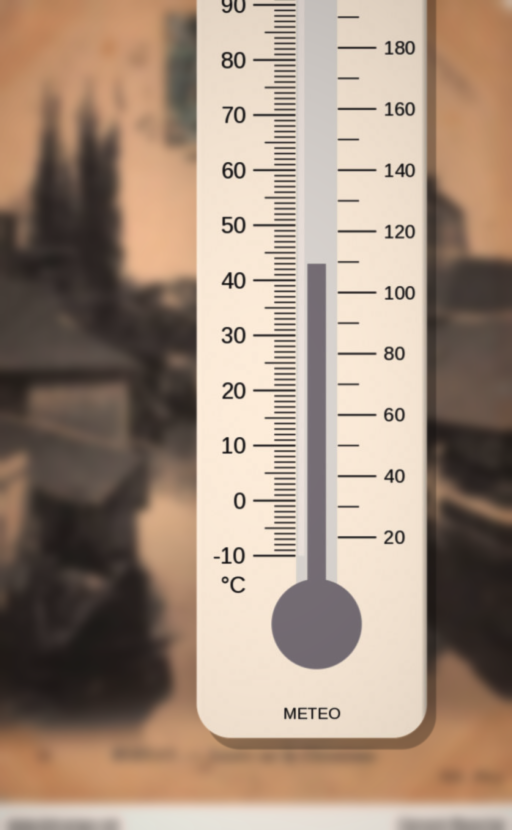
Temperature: {"value": 43, "unit": "°C"}
